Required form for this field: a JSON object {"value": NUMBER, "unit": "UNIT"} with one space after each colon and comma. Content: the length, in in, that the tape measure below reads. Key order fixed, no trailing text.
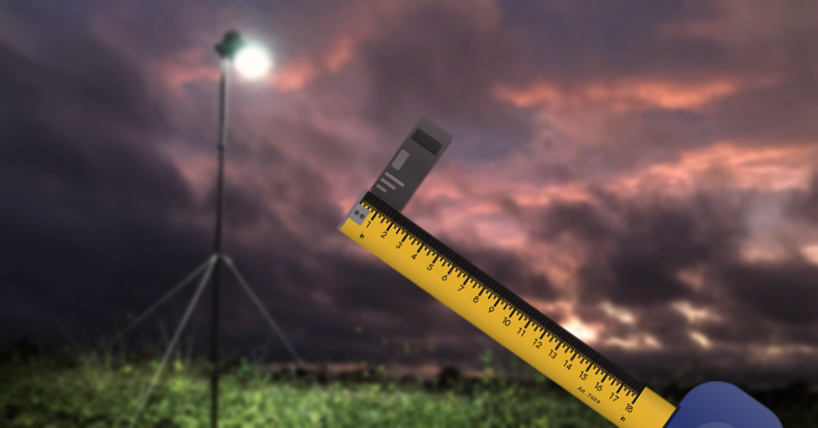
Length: {"value": 2, "unit": "in"}
